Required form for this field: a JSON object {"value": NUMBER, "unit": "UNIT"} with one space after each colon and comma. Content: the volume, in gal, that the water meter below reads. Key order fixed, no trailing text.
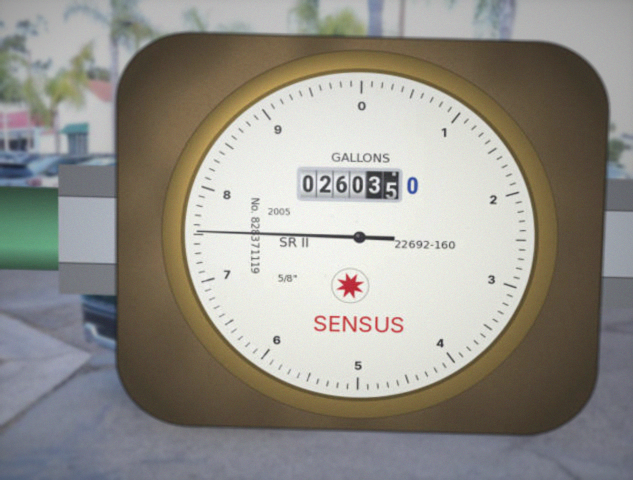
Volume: {"value": 260347.5, "unit": "gal"}
